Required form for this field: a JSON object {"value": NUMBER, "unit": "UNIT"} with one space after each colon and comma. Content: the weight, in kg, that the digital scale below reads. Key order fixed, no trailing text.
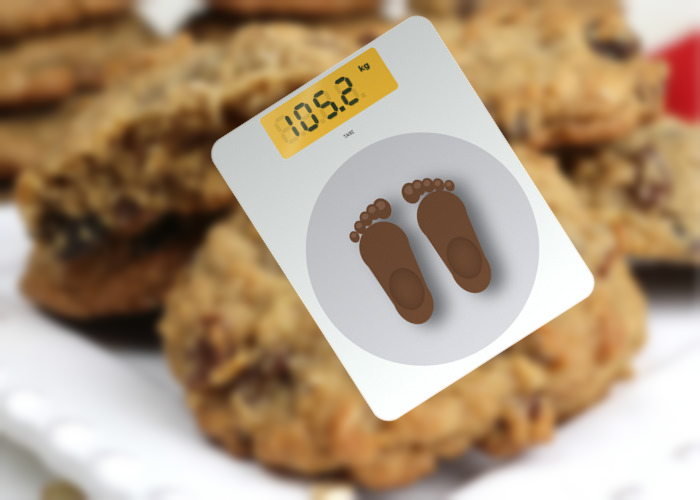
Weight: {"value": 105.2, "unit": "kg"}
